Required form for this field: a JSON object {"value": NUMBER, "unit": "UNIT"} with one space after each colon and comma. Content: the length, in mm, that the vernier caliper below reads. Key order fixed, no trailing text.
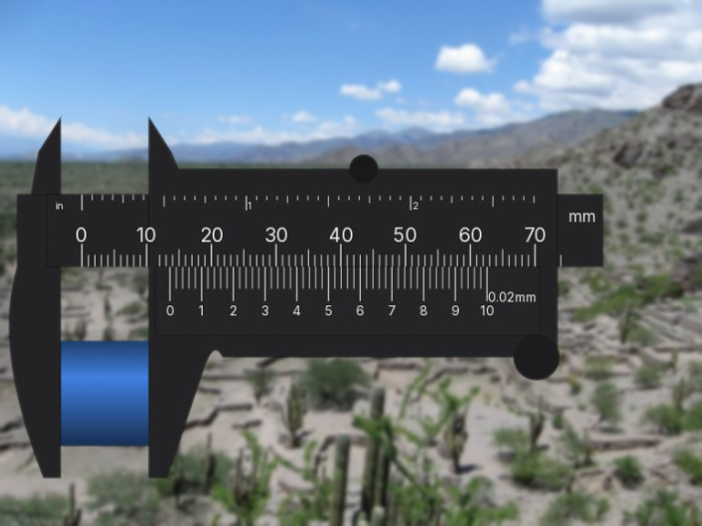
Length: {"value": 13.6, "unit": "mm"}
